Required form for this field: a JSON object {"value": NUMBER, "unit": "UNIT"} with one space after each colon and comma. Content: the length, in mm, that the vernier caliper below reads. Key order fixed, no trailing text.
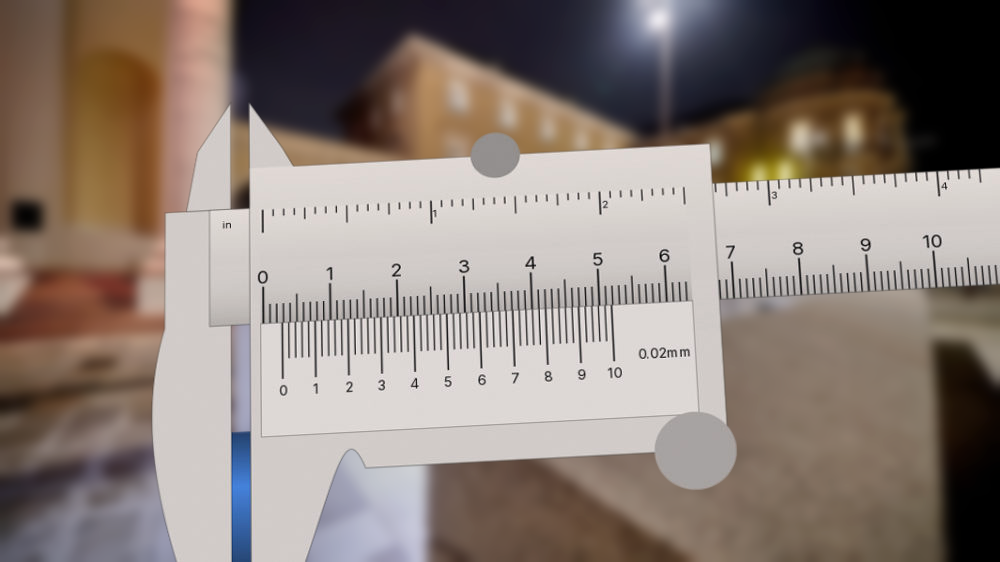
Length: {"value": 2.8, "unit": "mm"}
